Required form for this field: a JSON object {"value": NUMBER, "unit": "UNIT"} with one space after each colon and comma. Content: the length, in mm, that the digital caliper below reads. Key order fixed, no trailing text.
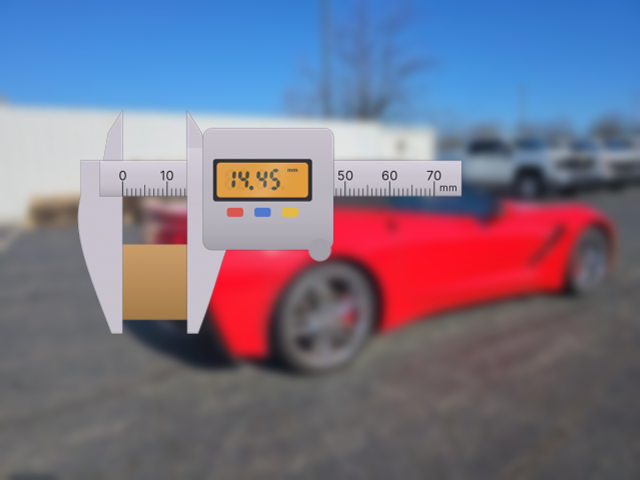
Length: {"value": 14.45, "unit": "mm"}
